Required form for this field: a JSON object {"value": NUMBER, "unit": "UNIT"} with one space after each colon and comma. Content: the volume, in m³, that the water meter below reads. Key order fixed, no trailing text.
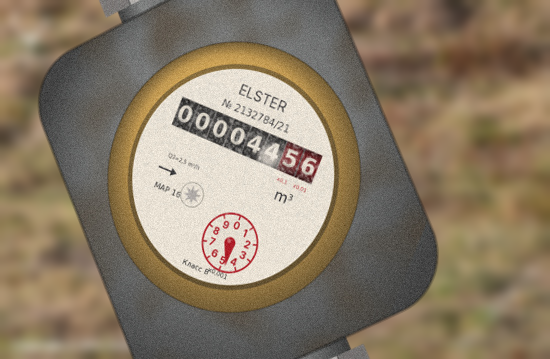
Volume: {"value": 44.564, "unit": "m³"}
